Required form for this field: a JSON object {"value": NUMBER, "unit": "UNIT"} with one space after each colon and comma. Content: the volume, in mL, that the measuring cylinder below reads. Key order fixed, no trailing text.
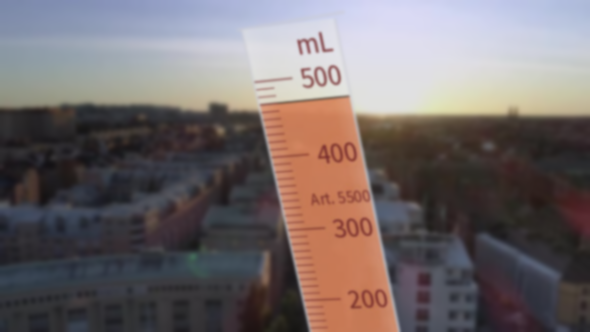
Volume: {"value": 470, "unit": "mL"}
